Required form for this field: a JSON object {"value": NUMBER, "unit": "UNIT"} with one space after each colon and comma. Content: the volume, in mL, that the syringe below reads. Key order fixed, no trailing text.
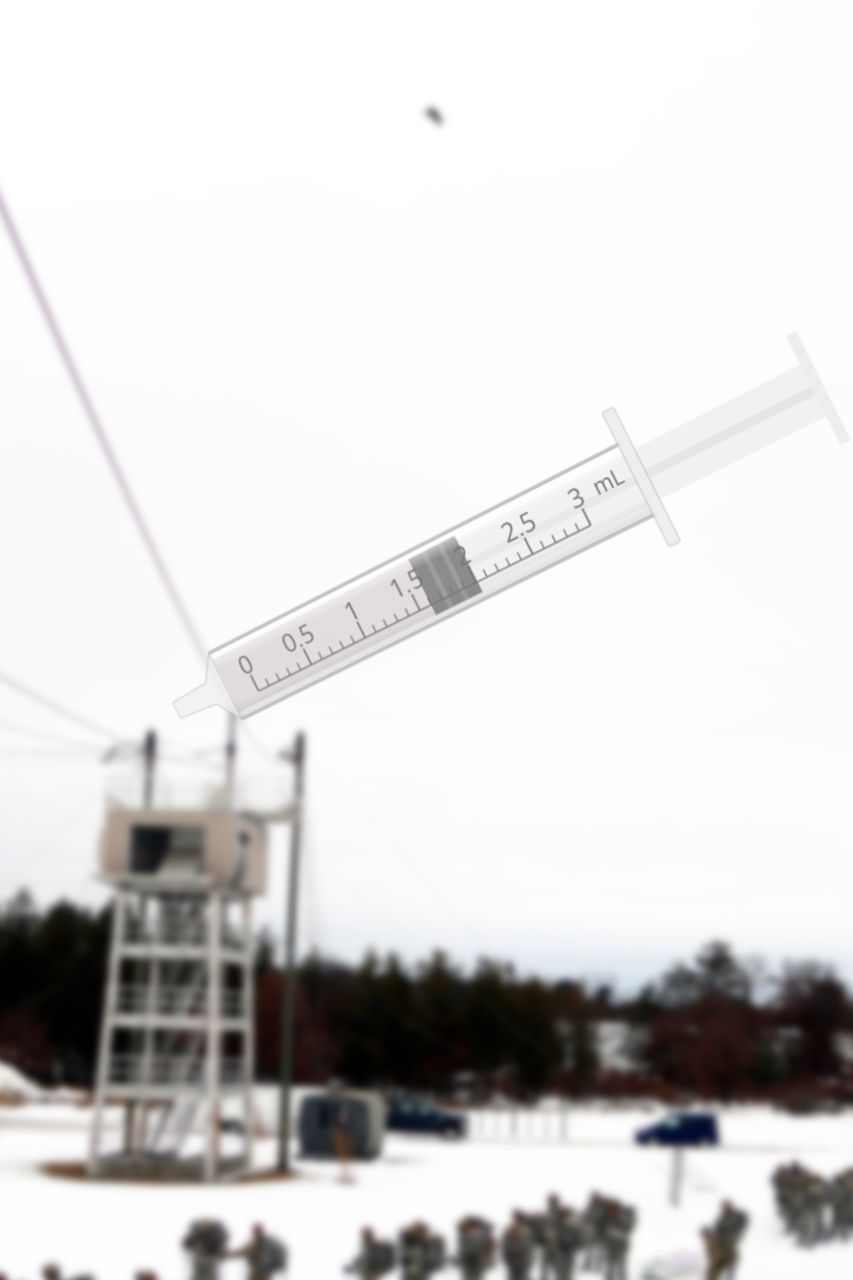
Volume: {"value": 1.6, "unit": "mL"}
